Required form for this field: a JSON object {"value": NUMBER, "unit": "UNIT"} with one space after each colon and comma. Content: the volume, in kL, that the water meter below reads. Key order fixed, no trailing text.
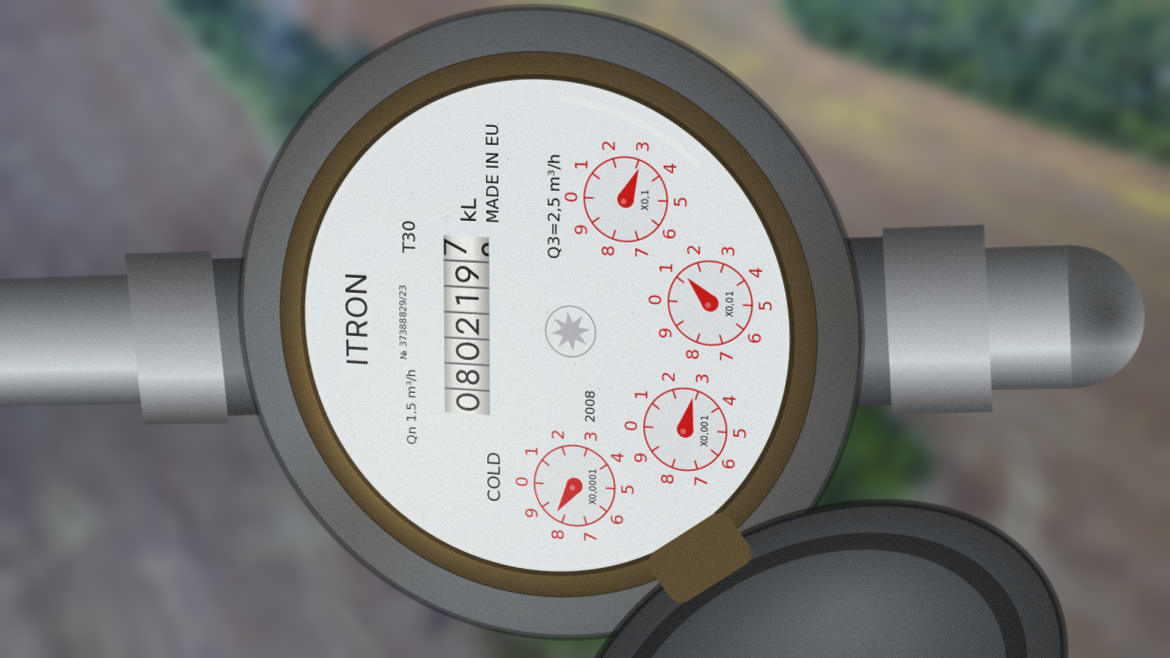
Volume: {"value": 802197.3128, "unit": "kL"}
